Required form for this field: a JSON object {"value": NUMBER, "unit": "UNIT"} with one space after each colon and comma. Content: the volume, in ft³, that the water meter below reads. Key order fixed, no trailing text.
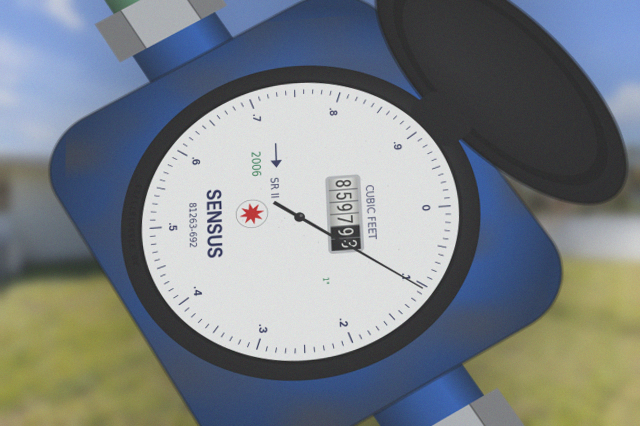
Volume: {"value": 859793.10, "unit": "ft³"}
